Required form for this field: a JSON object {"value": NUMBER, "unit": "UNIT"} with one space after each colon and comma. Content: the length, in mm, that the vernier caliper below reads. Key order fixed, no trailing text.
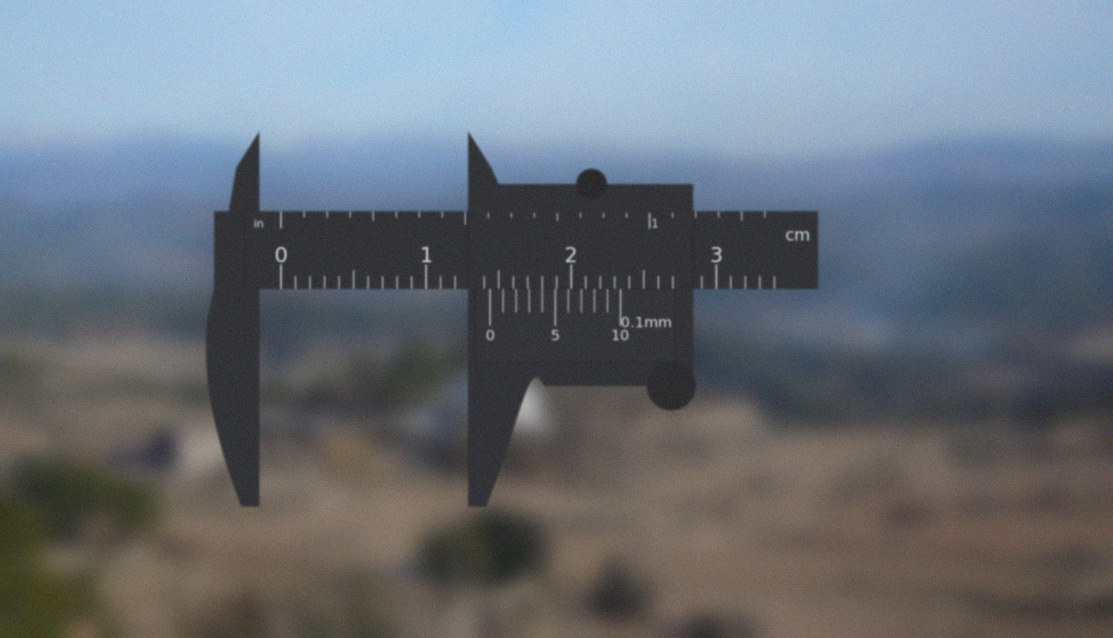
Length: {"value": 14.4, "unit": "mm"}
